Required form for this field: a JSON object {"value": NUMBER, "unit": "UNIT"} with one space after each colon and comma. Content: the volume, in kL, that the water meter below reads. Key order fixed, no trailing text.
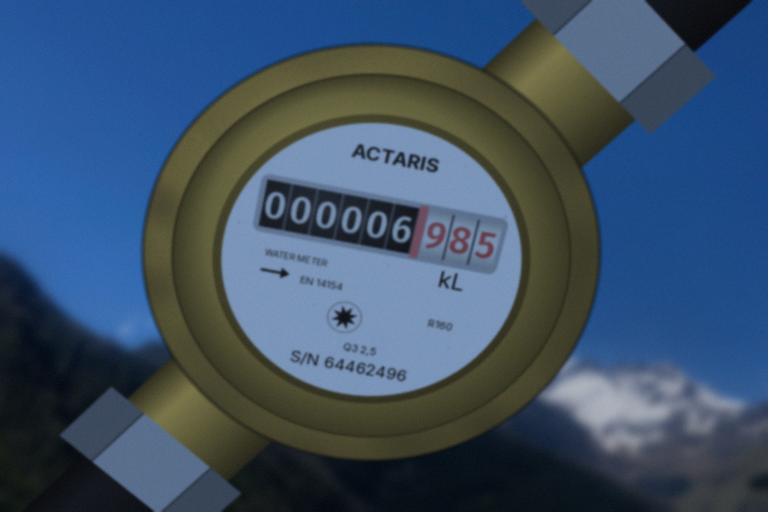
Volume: {"value": 6.985, "unit": "kL"}
